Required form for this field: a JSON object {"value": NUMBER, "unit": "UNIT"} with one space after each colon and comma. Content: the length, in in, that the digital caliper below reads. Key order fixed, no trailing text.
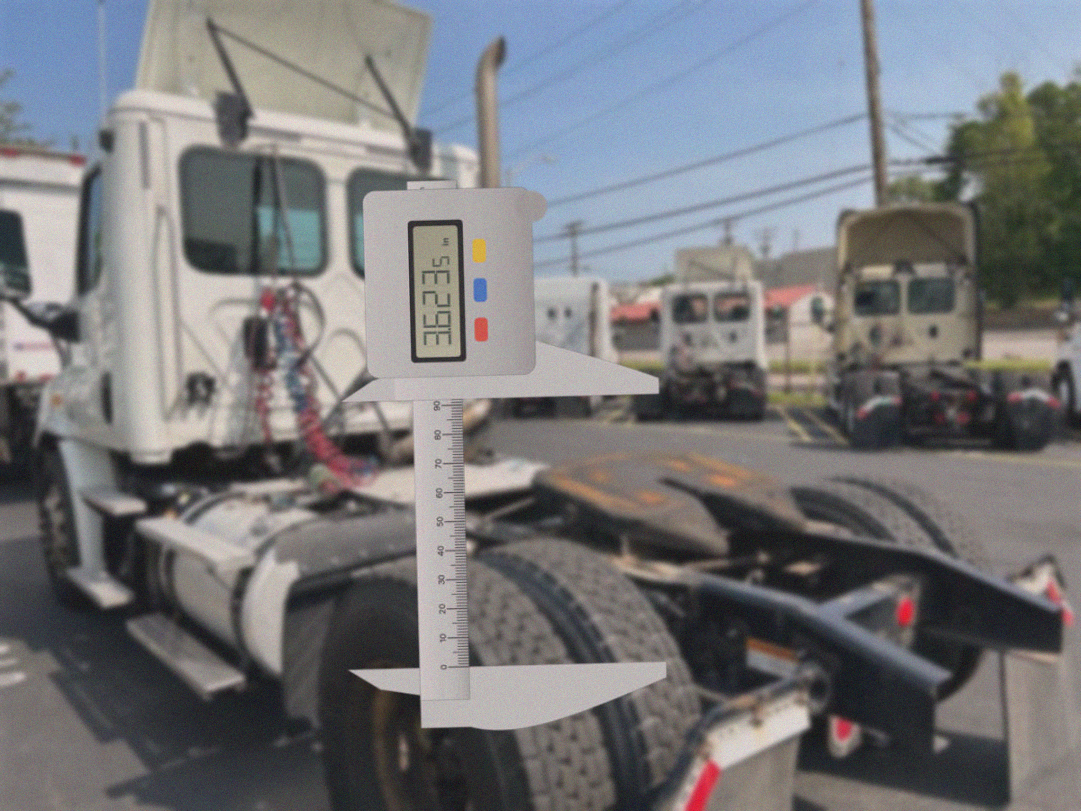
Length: {"value": 3.6235, "unit": "in"}
